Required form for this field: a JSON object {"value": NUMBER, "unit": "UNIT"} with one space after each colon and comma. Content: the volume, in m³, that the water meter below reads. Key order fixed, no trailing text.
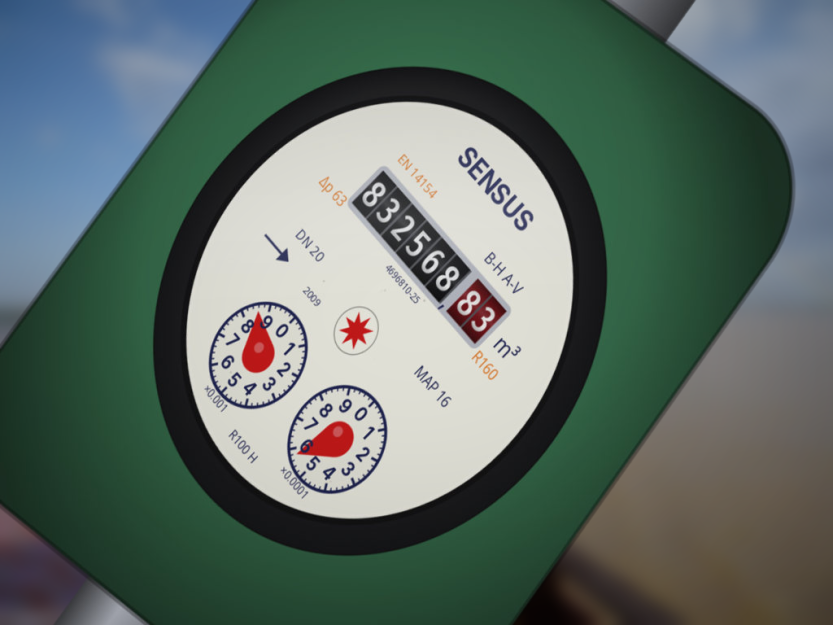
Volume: {"value": 832568.8385, "unit": "m³"}
